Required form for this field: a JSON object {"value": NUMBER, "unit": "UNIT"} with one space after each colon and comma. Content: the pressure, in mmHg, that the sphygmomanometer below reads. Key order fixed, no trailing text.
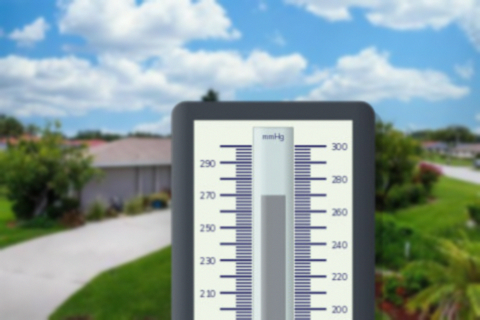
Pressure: {"value": 270, "unit": "mmHg"}
